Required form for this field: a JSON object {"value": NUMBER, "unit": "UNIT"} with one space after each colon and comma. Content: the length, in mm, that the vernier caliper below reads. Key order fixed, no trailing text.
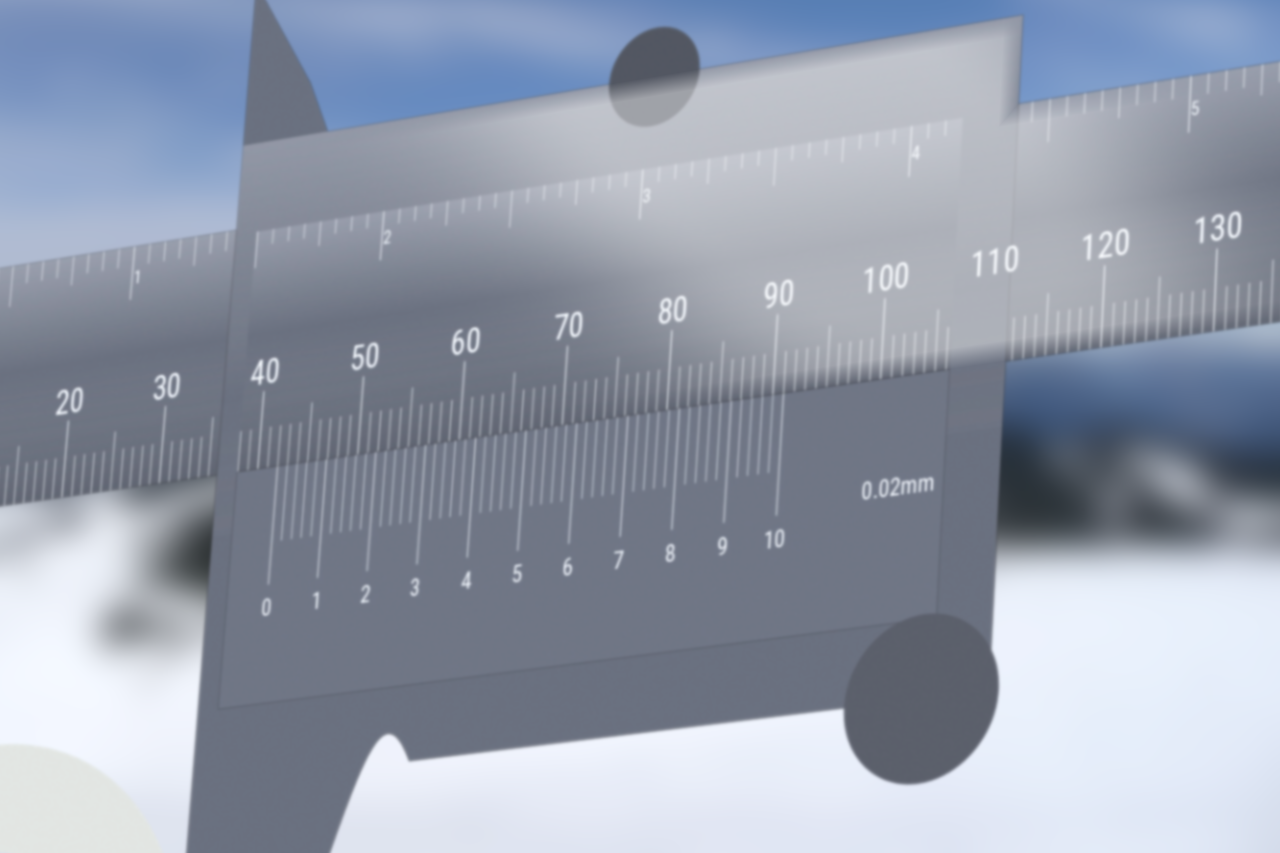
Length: {"value": 42.0, "unit": "mm"}
